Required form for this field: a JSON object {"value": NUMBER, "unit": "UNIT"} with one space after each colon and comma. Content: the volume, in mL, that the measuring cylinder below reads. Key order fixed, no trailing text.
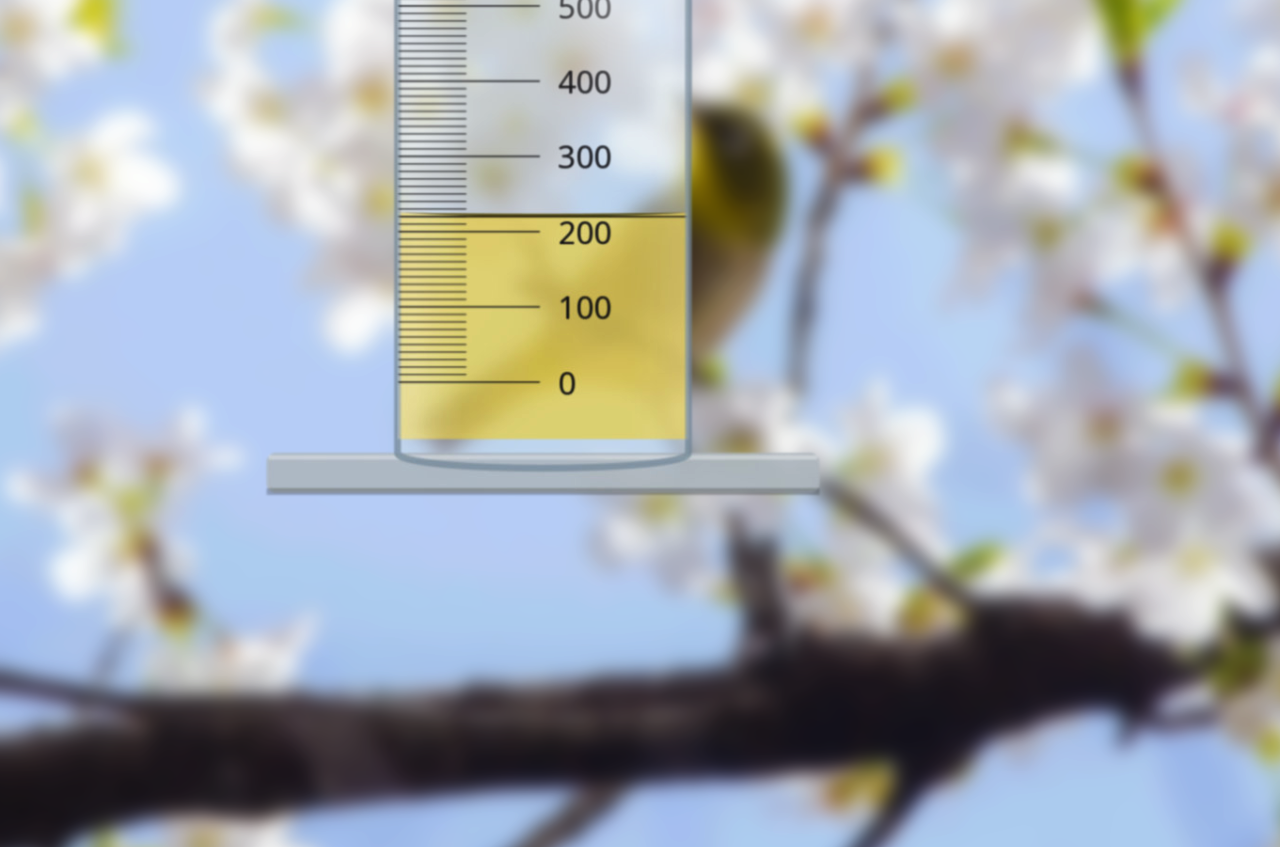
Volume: {"value": 220, "unit": "mL"}
